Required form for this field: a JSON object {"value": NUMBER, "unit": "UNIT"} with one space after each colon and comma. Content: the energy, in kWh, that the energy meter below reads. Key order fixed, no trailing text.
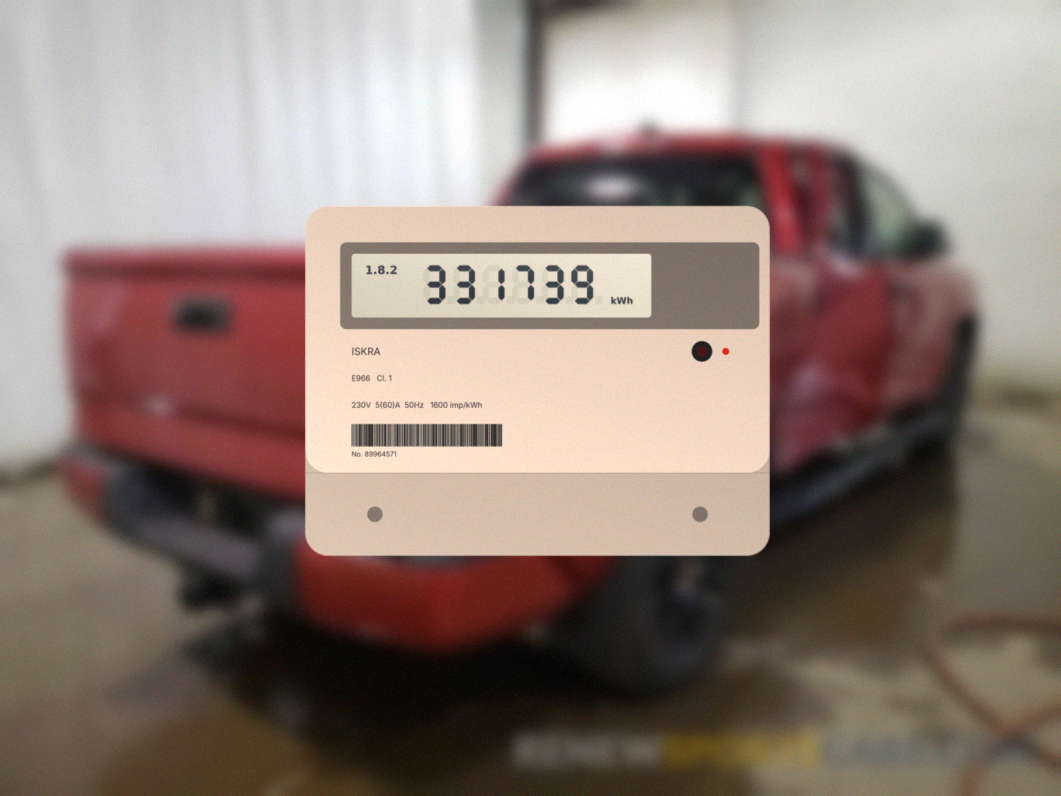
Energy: {"value": 331739, "unit": "kWh"}
